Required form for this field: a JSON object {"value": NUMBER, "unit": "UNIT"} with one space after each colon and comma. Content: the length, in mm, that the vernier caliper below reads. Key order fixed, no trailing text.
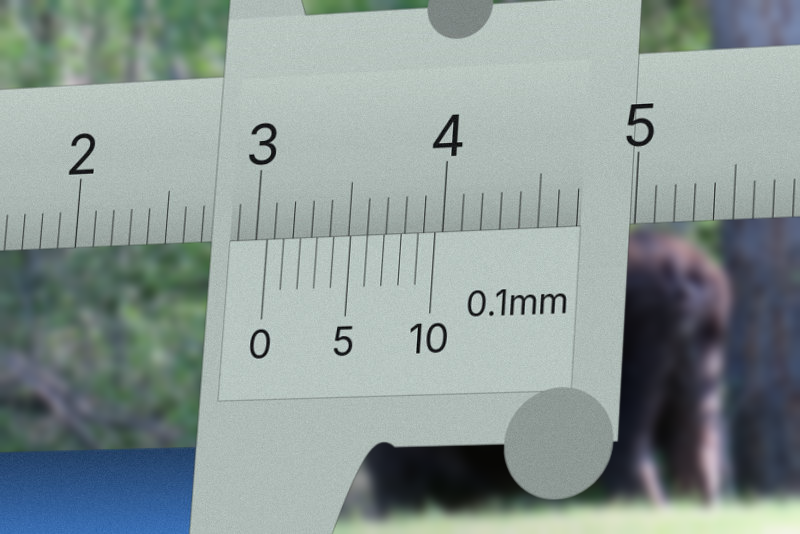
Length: {"value": 30.6, "unit": "mm"}
